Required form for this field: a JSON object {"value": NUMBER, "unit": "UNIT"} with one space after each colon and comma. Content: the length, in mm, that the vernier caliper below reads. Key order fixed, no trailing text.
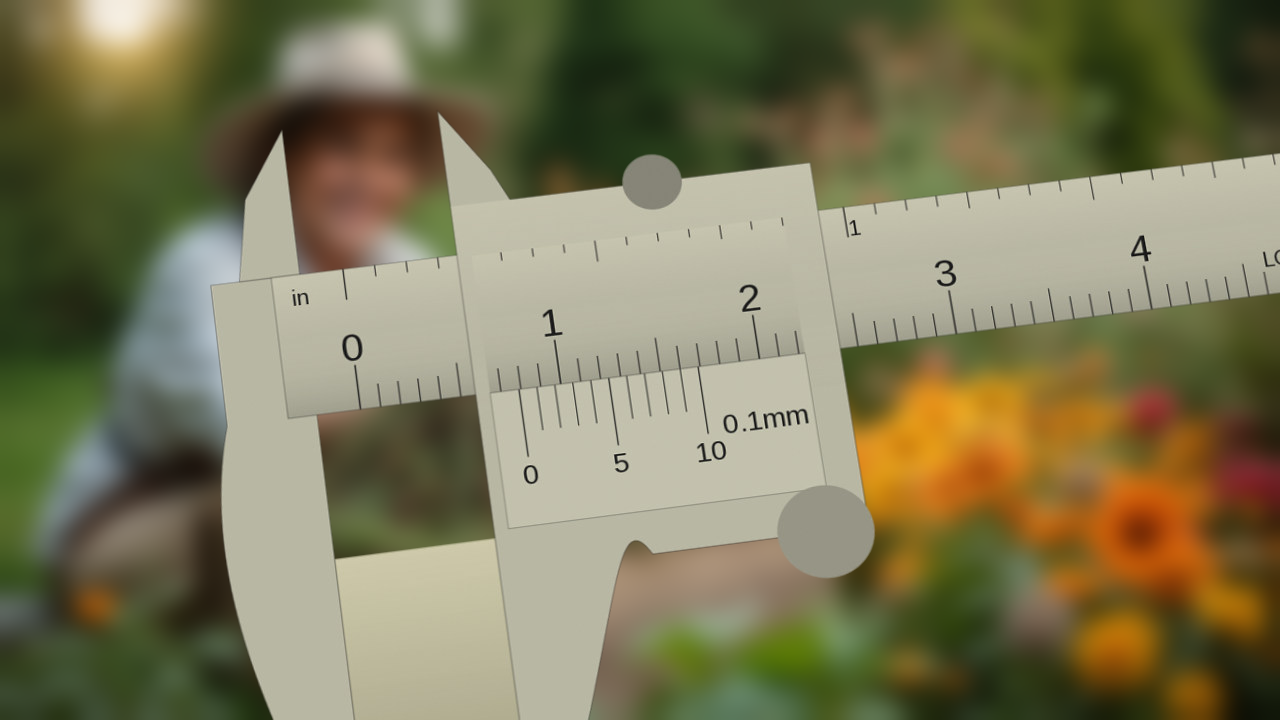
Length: {"value": 7.9, "unit": "mm"}
